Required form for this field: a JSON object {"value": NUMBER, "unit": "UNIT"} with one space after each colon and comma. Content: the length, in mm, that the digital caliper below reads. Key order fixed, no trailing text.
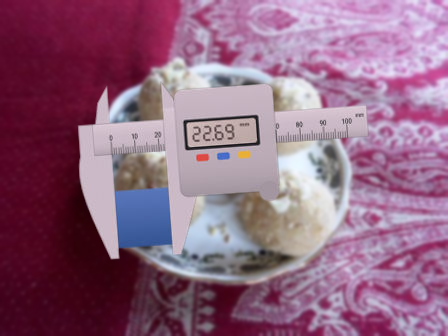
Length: {"value": 22.69, "unit": "mm"}
